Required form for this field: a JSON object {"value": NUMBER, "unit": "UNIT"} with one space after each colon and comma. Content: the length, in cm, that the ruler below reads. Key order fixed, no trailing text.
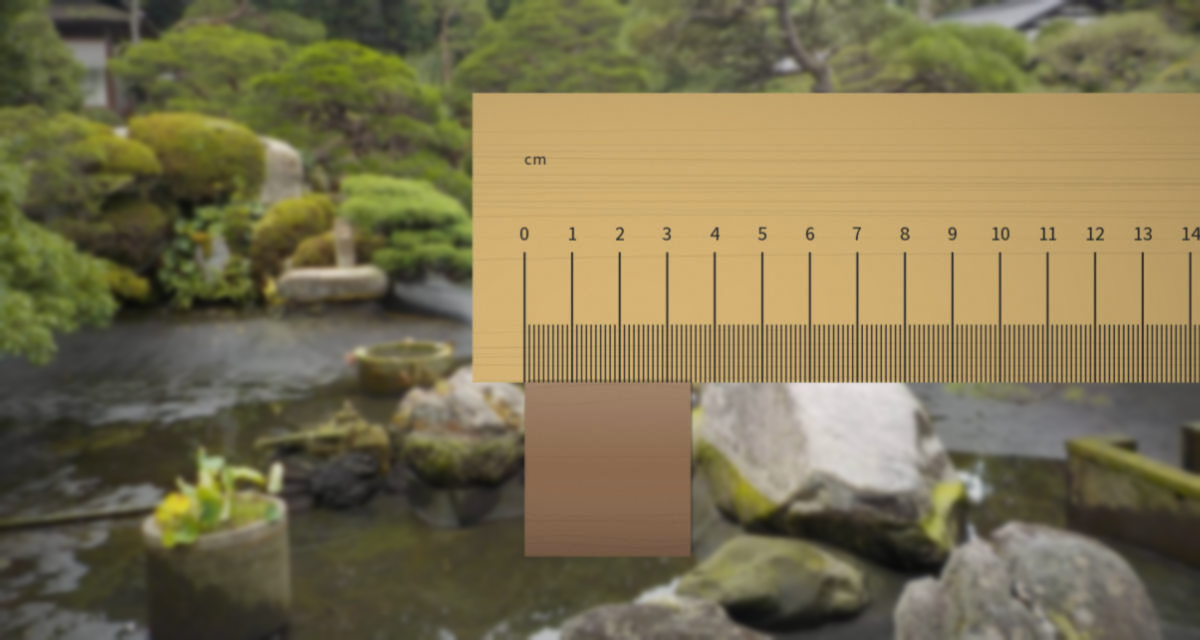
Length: {"value": 3.5, "unit": "cm"}
